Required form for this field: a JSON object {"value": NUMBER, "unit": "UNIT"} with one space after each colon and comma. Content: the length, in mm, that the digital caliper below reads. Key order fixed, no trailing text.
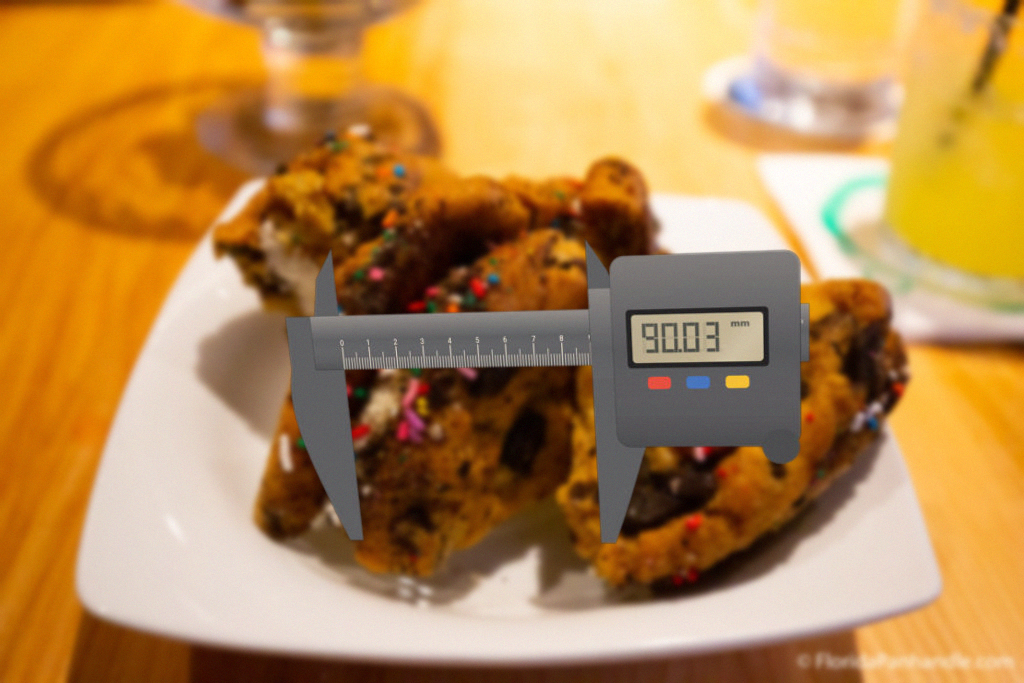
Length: {"value": 90.03, "unit": "mm"}
